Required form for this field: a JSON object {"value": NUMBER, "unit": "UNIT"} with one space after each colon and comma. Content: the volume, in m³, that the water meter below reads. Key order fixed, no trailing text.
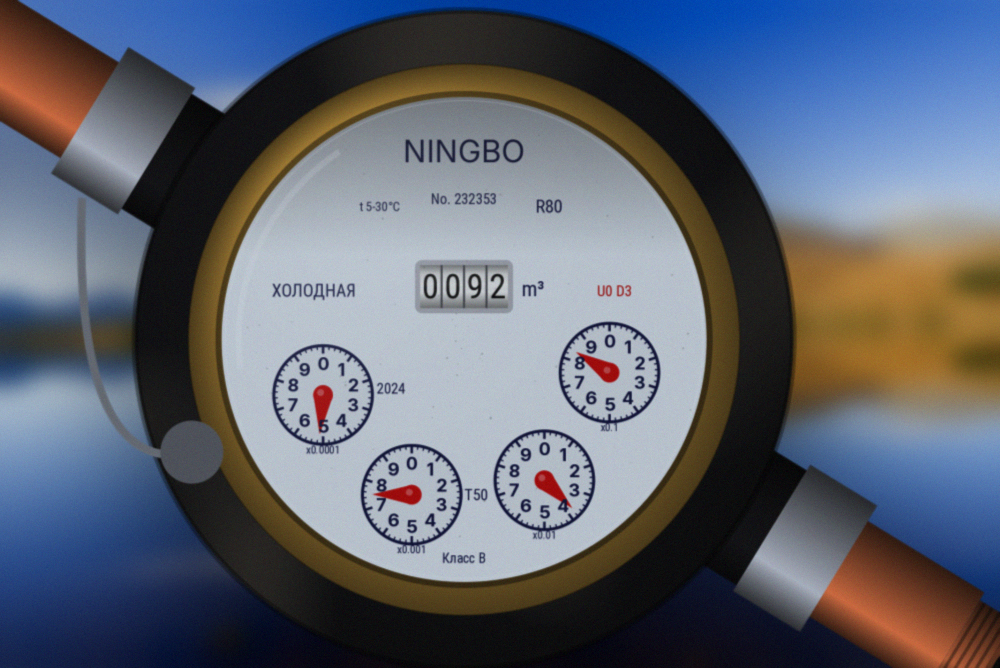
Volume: {"value": 92.8375, "unit": "m³"}
